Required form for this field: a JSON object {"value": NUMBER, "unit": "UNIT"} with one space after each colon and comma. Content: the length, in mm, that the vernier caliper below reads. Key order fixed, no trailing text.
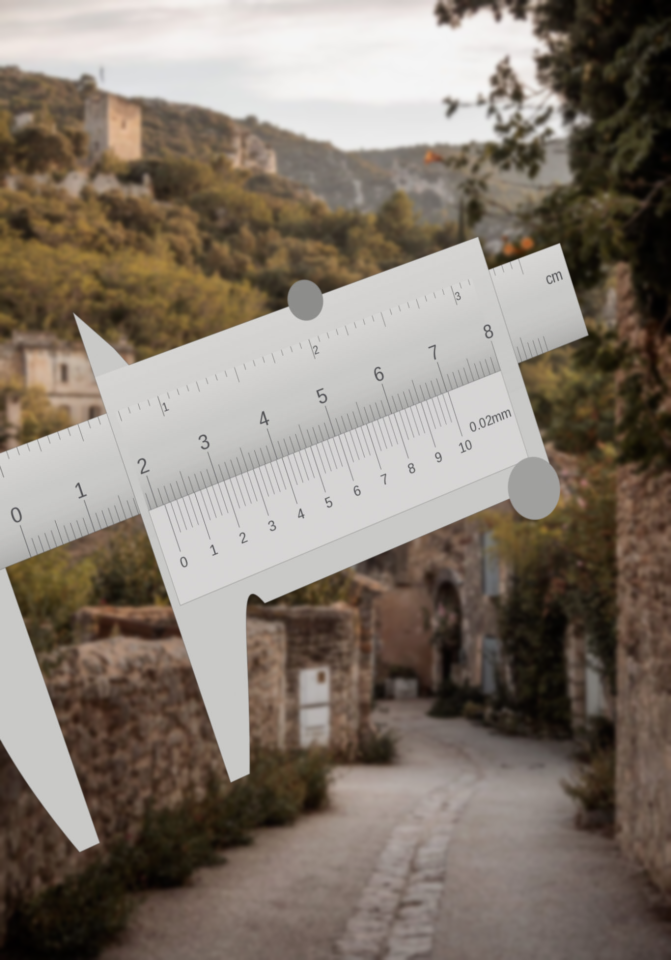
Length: {"value": 21.2, "unit": "mm"}
